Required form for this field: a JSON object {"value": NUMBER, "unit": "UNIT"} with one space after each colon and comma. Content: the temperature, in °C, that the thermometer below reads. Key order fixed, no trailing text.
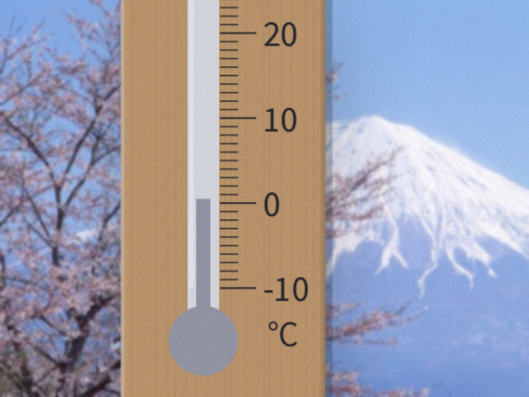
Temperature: {"value": 0.5, "unit": "°C"}
